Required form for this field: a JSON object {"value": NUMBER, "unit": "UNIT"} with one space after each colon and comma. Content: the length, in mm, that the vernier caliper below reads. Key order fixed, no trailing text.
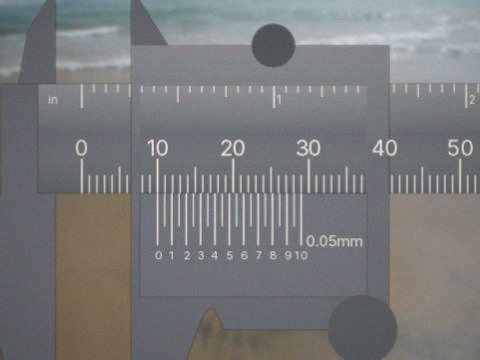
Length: {"value": 10.0, "unit": "mm"}
